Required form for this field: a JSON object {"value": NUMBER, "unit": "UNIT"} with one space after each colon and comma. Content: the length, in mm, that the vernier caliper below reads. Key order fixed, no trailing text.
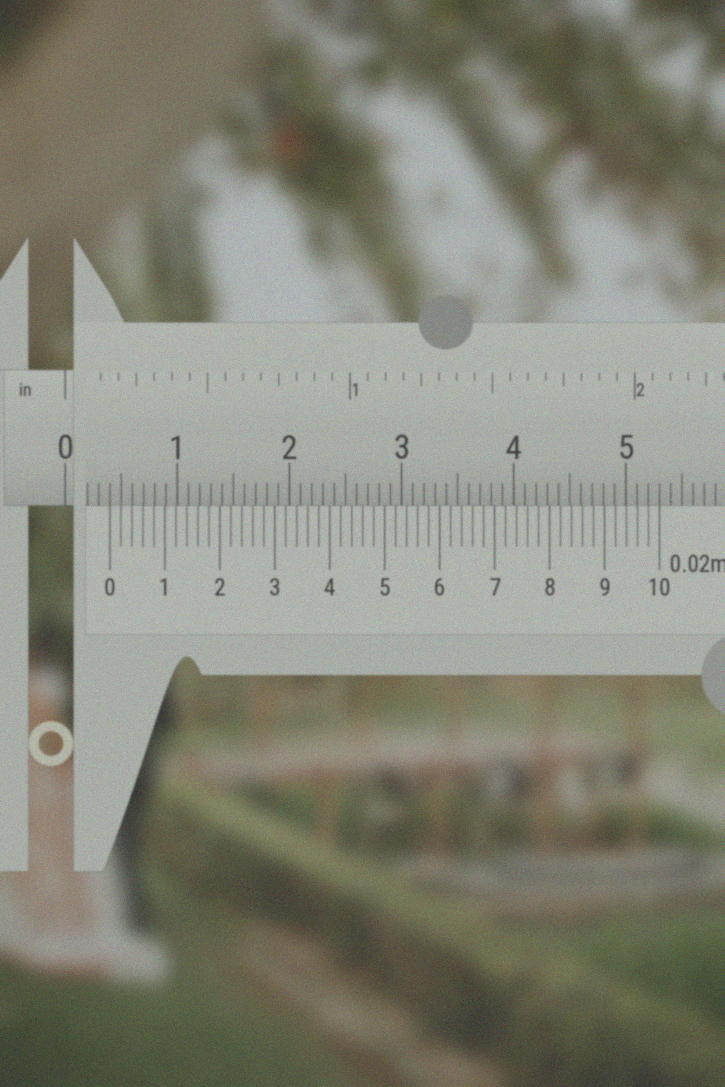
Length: {"value": 4.0, "unit": "mm"}
